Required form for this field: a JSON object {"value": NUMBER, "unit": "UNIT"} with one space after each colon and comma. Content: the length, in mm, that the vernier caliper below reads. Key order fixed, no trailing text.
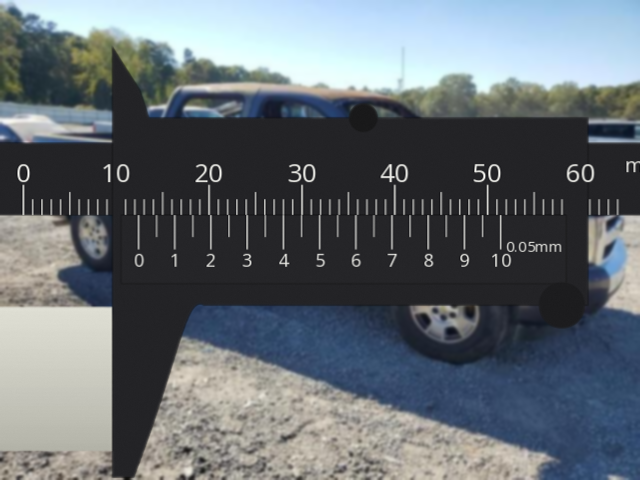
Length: {"value": 12.4, "unit": "mm"}
